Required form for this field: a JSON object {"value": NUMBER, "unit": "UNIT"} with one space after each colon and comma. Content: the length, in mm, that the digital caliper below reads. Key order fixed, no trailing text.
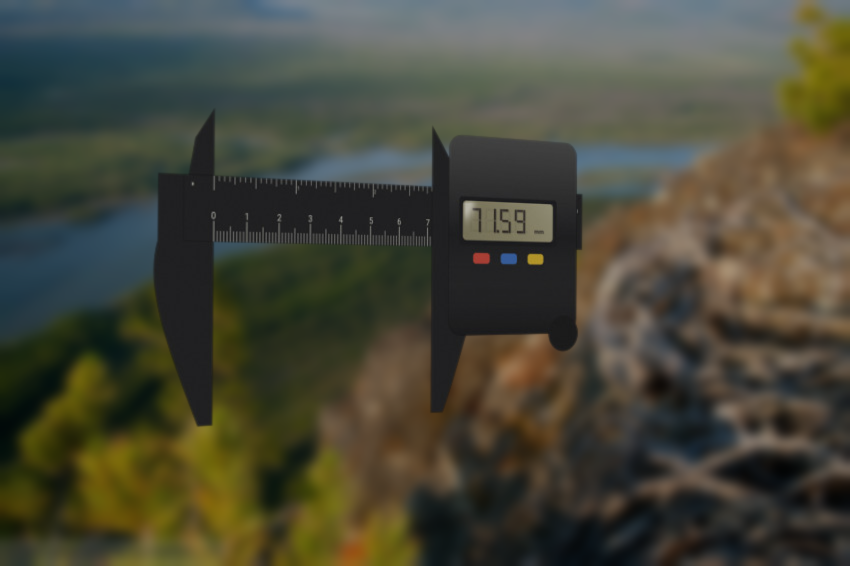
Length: {"value": 71.59, "unit": "mm"}
